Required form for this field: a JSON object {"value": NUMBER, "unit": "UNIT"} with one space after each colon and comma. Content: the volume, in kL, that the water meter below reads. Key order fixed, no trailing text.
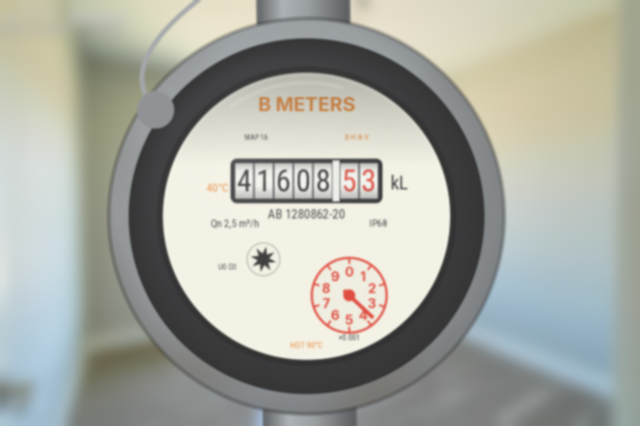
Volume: {"value": 41608.533, "unit": "kL"}
